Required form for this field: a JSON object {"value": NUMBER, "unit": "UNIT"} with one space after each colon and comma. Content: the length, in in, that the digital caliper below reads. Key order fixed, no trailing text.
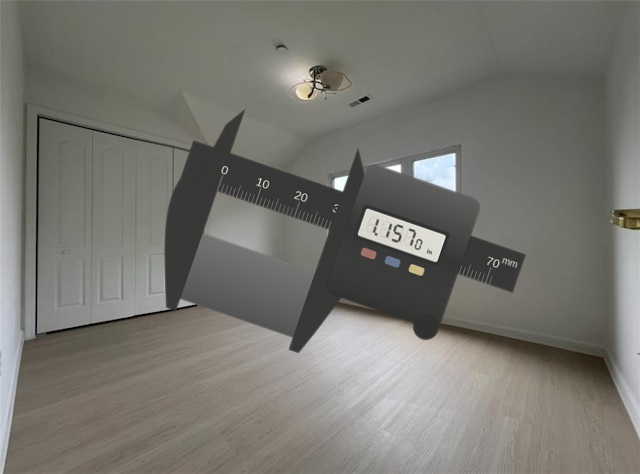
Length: {"value": 1.1570, "unit": "in"}
